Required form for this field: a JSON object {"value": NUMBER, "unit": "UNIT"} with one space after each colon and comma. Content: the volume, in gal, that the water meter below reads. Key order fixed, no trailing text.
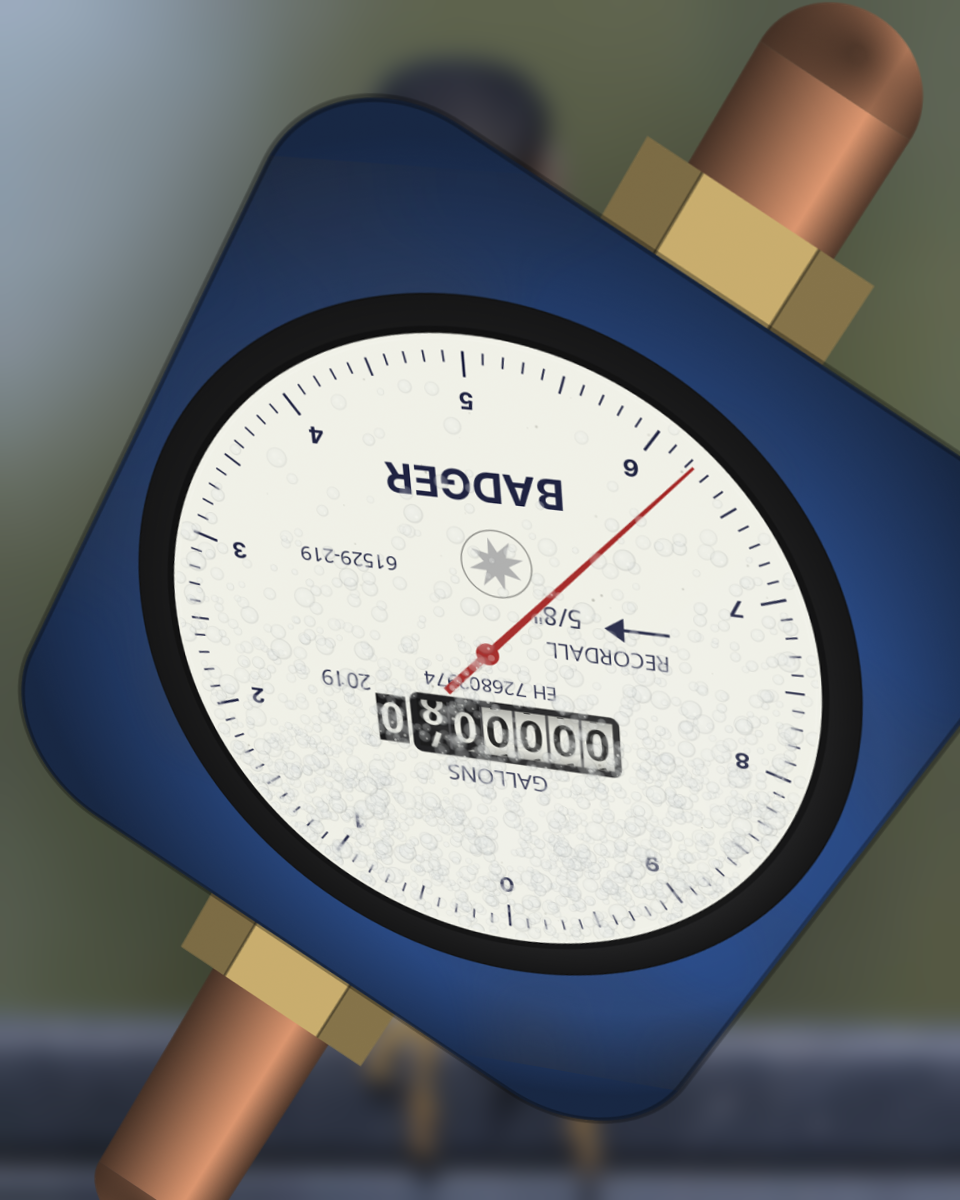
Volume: {"value": 76.2, "unit": "gal"}
